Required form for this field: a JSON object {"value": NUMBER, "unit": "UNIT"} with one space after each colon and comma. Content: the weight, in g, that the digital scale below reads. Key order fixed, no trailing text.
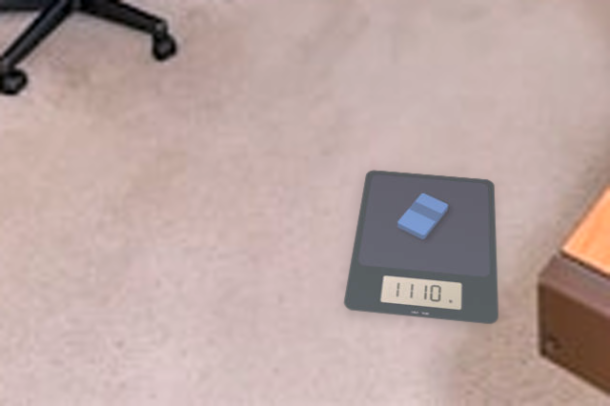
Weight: {"value": 1110, "unit": "g"}
